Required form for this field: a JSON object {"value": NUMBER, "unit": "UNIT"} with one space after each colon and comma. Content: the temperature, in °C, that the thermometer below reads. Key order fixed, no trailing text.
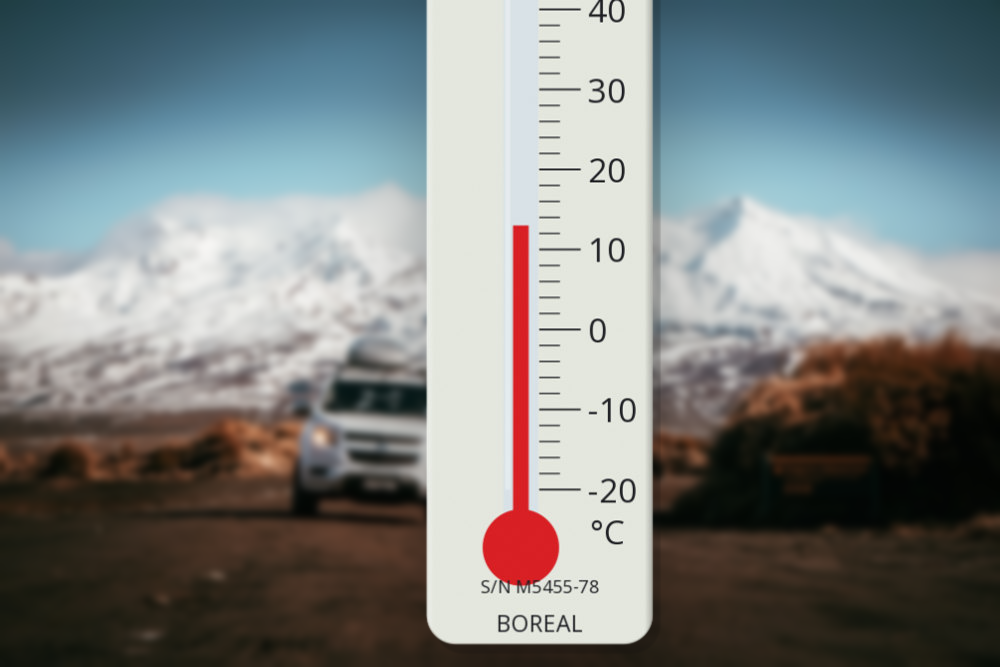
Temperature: {"value": 13, "unit": "°C"}
